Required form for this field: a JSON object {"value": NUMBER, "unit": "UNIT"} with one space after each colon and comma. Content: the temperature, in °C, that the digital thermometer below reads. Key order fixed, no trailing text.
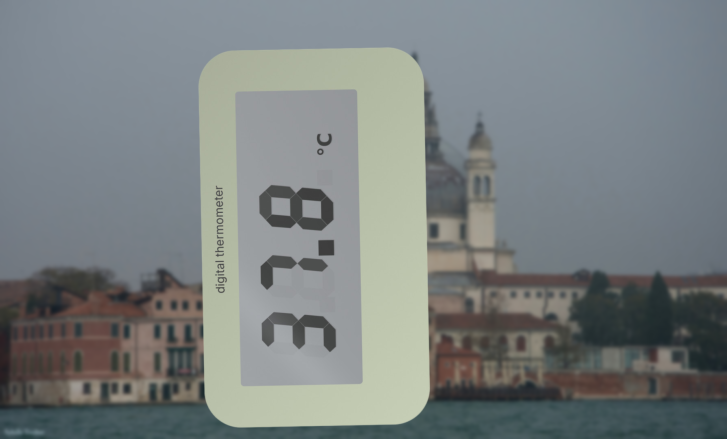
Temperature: {"value": 37.8, "unit": "°C"}
